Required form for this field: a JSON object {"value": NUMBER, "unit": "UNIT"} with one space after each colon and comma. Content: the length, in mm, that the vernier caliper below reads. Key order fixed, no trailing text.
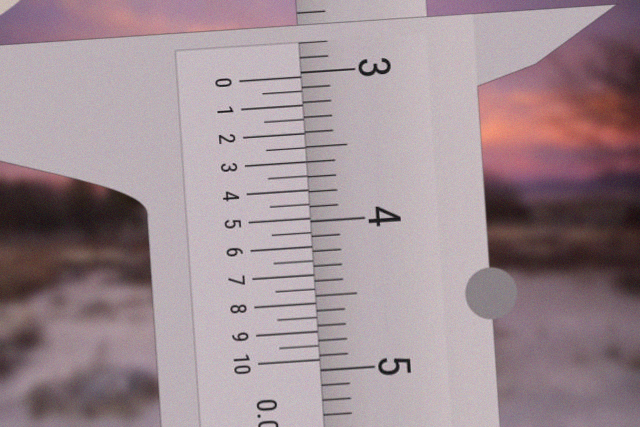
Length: {"value": 30.3, "unit": "mm"}
